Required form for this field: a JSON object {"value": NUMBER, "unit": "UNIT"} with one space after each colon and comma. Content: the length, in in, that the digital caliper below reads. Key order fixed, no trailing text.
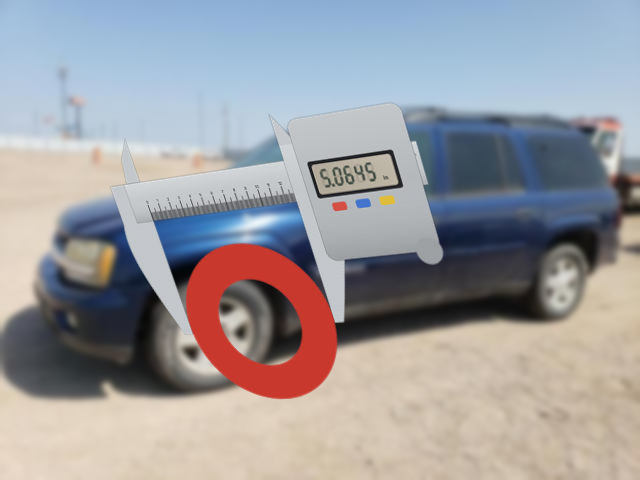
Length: {"value": 5.0645, "unit": "in"}
